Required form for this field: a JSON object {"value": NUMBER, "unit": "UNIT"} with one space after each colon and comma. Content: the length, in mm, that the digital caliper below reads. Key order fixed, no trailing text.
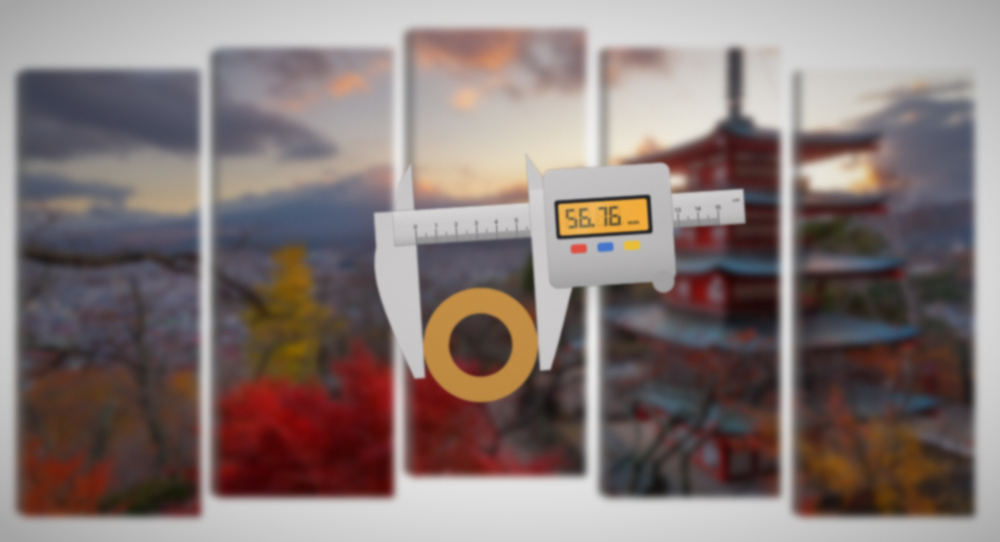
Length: {"value": 56.76, "unit": "mm"}
